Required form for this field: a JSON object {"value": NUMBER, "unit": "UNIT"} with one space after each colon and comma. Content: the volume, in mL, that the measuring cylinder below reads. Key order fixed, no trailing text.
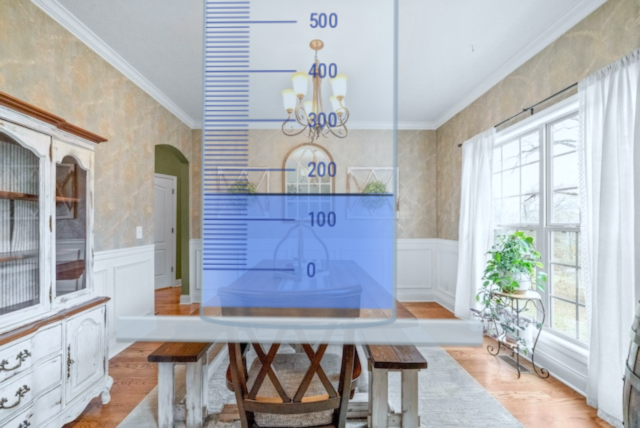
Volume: {"value": 150, "unit": "mL"}
